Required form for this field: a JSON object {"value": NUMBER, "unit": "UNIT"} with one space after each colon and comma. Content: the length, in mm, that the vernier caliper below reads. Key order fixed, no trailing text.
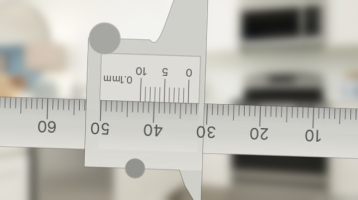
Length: {"value": 33.6, "unit": "mm"}
